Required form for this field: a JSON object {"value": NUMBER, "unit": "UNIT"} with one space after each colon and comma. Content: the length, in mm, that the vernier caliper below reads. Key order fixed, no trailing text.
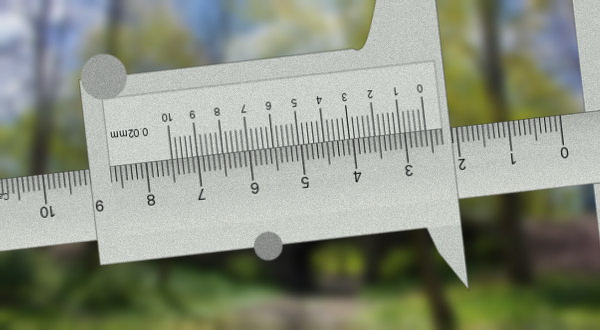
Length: {"value": 26.0, "unit": "mm"}
